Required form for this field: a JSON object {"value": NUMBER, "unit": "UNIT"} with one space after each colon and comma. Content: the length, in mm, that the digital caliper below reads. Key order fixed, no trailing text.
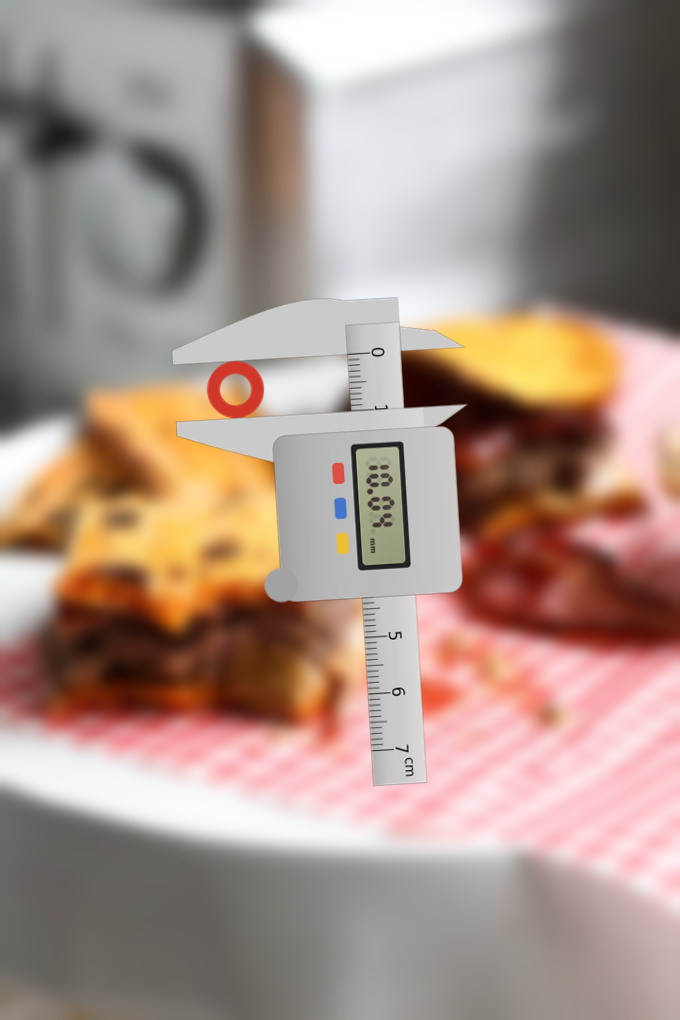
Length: {"value": 10.04, "unit": "mm"}
